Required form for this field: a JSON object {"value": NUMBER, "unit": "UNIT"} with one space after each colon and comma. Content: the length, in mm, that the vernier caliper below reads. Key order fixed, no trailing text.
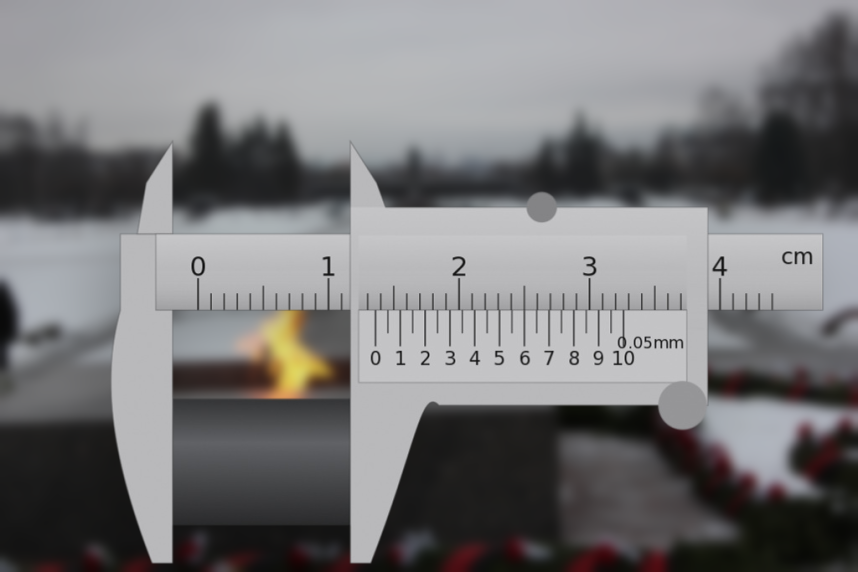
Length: {"value": 13.6, "unit": "mm"}
